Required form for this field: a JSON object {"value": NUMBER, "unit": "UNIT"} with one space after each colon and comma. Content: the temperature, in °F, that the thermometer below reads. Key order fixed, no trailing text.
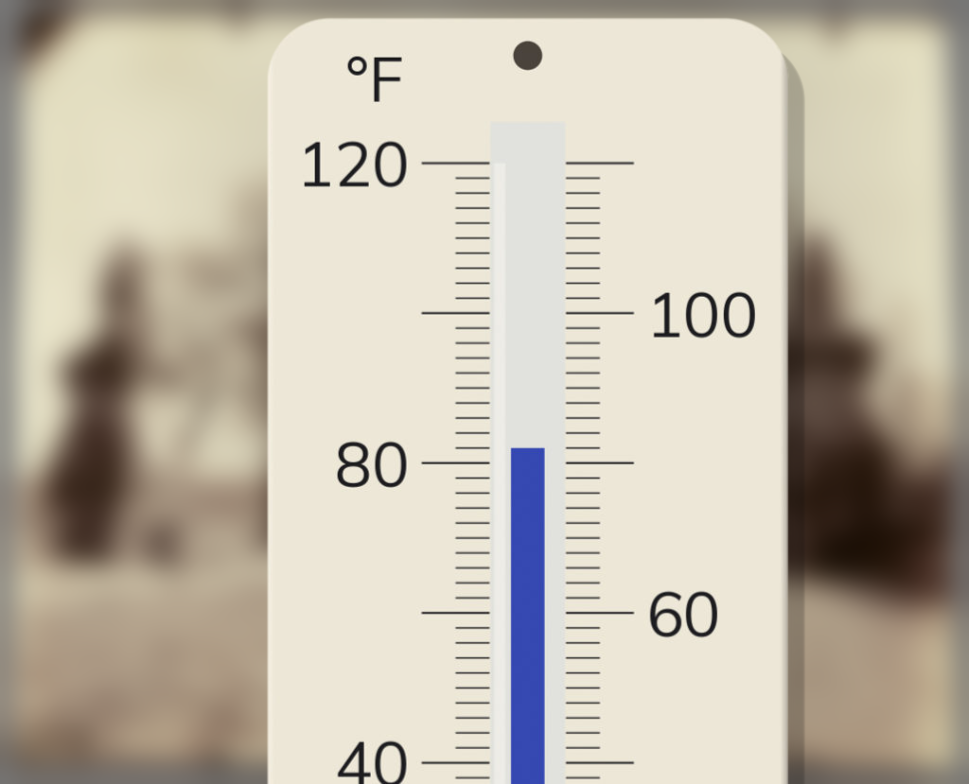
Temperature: {"value": 82, "unit": "°F"}
